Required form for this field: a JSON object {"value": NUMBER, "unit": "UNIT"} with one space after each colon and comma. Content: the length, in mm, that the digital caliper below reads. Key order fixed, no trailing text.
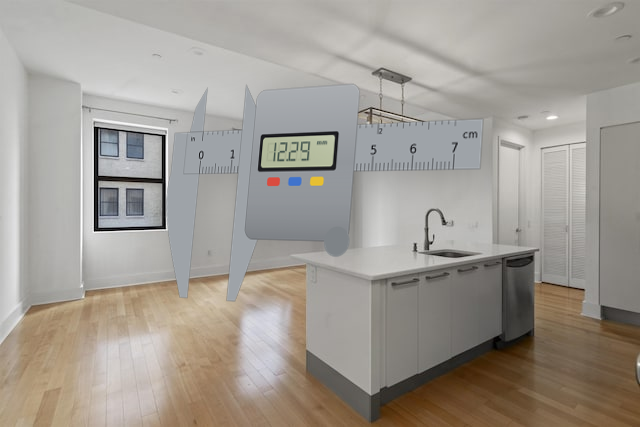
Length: {"value": 12.29, "unit": "mm"}
